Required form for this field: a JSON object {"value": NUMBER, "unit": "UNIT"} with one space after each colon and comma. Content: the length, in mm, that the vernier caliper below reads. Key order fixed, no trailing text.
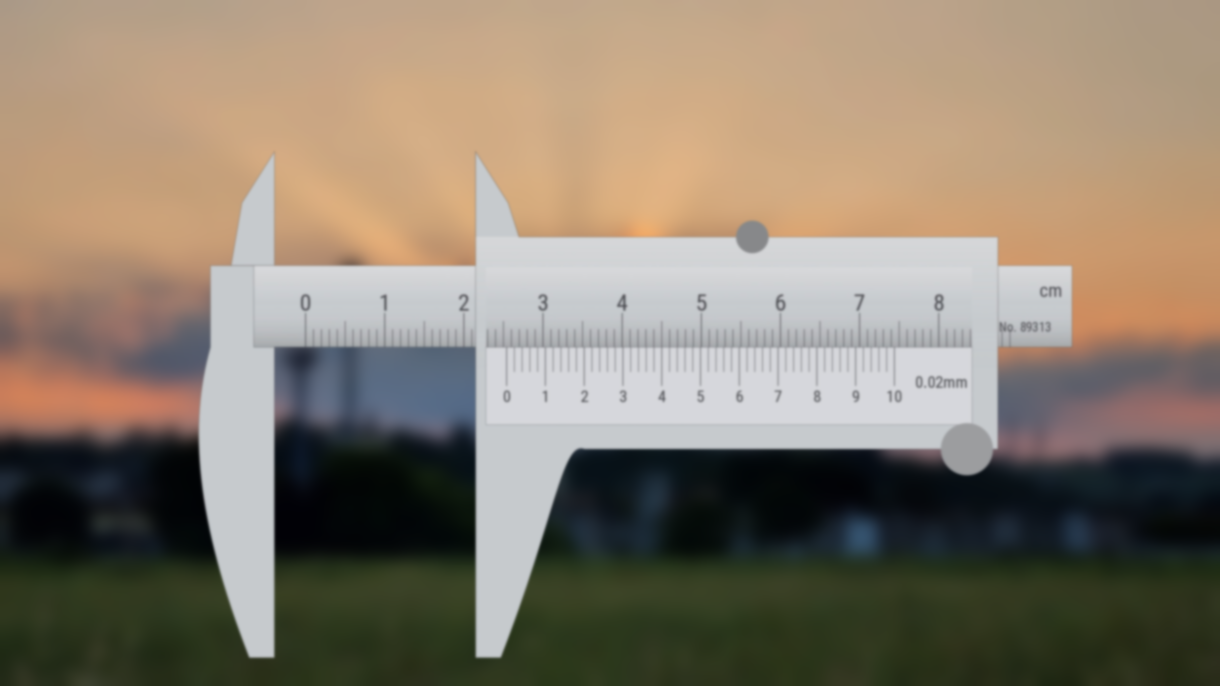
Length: {"value": 25.4, "unit": "mm"}
